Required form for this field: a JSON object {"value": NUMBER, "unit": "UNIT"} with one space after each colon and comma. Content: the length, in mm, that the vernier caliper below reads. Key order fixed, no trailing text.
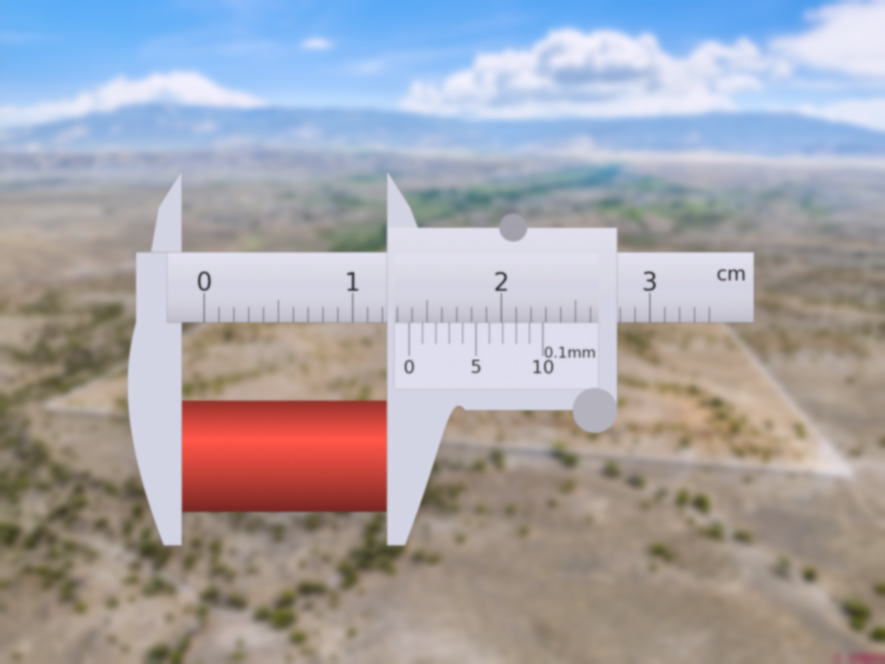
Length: {"value": 13.8, "unit": "mm"}
